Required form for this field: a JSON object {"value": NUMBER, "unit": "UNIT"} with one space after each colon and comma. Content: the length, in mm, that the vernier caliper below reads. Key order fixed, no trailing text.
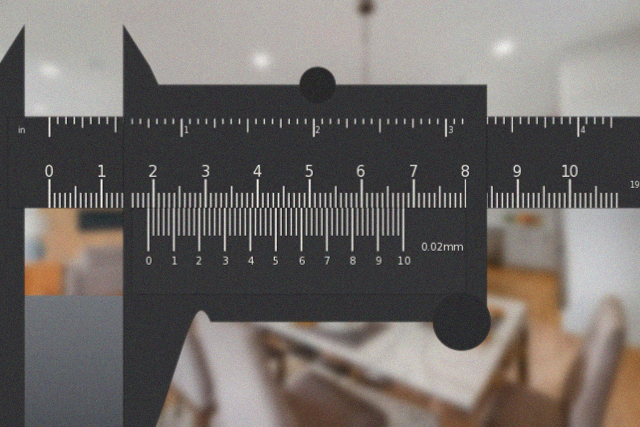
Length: {"value": 19.0, "unit": "mm"}
